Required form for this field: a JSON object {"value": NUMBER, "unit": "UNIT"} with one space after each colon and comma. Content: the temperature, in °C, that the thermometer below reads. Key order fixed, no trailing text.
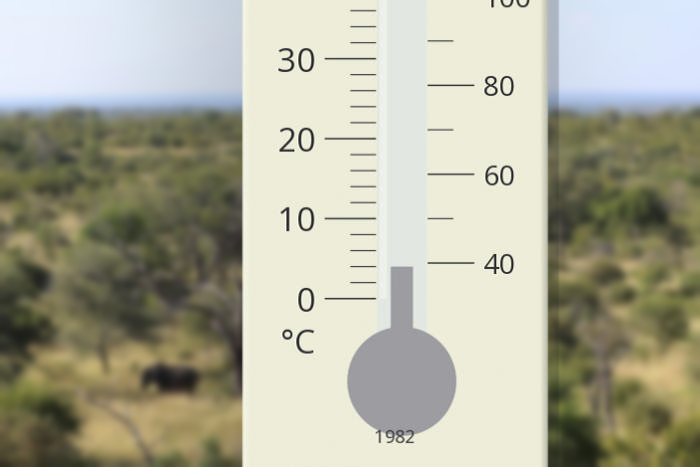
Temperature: {"value": 4, "unit": "°C"}
